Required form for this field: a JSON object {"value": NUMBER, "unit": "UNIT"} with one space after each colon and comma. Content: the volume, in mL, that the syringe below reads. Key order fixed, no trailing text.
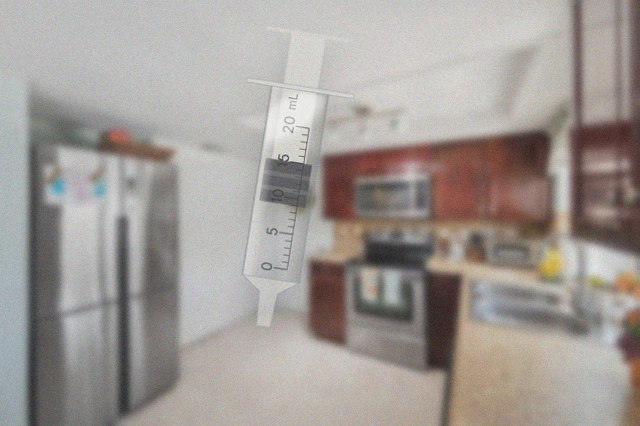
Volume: {"value": 9, "unit": "mL"}
